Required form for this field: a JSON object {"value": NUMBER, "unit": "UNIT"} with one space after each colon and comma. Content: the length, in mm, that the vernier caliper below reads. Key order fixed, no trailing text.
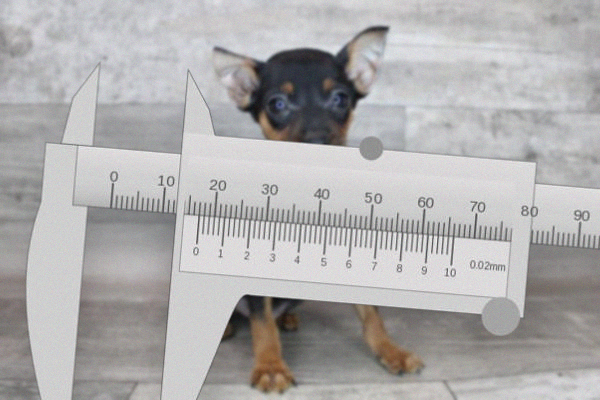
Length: {"value": 17.0, "unit": "mm"}
